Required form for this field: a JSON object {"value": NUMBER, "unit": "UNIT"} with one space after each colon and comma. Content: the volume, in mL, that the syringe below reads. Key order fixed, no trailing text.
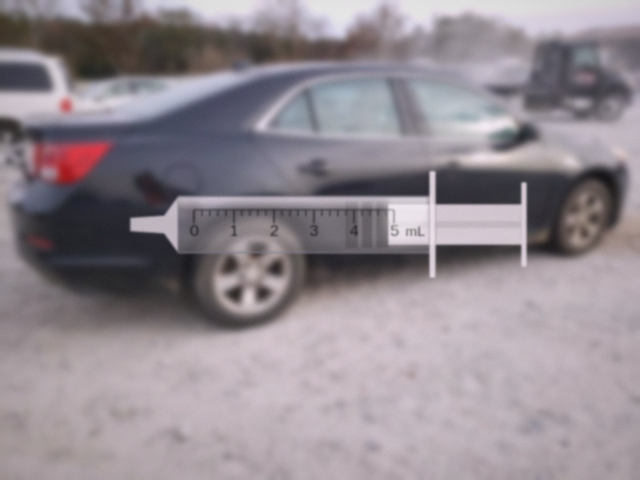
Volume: {"value": 3.8, "unit": "mL"}
